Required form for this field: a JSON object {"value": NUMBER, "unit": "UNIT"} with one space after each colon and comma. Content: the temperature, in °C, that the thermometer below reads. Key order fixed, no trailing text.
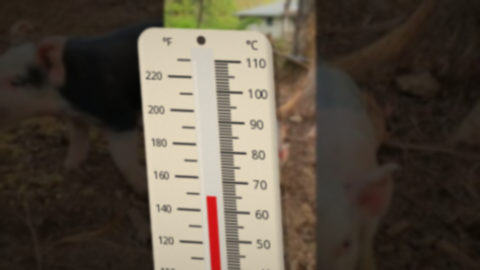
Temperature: {"value": 65, "unit": "°C"}
